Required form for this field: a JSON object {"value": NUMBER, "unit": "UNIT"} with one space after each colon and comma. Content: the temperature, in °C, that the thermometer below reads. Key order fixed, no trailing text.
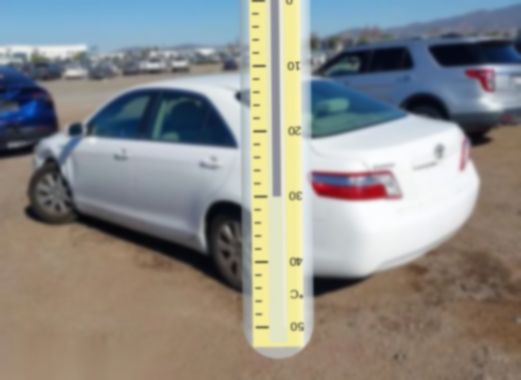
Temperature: {"value": 30, "unit": "°C"}
